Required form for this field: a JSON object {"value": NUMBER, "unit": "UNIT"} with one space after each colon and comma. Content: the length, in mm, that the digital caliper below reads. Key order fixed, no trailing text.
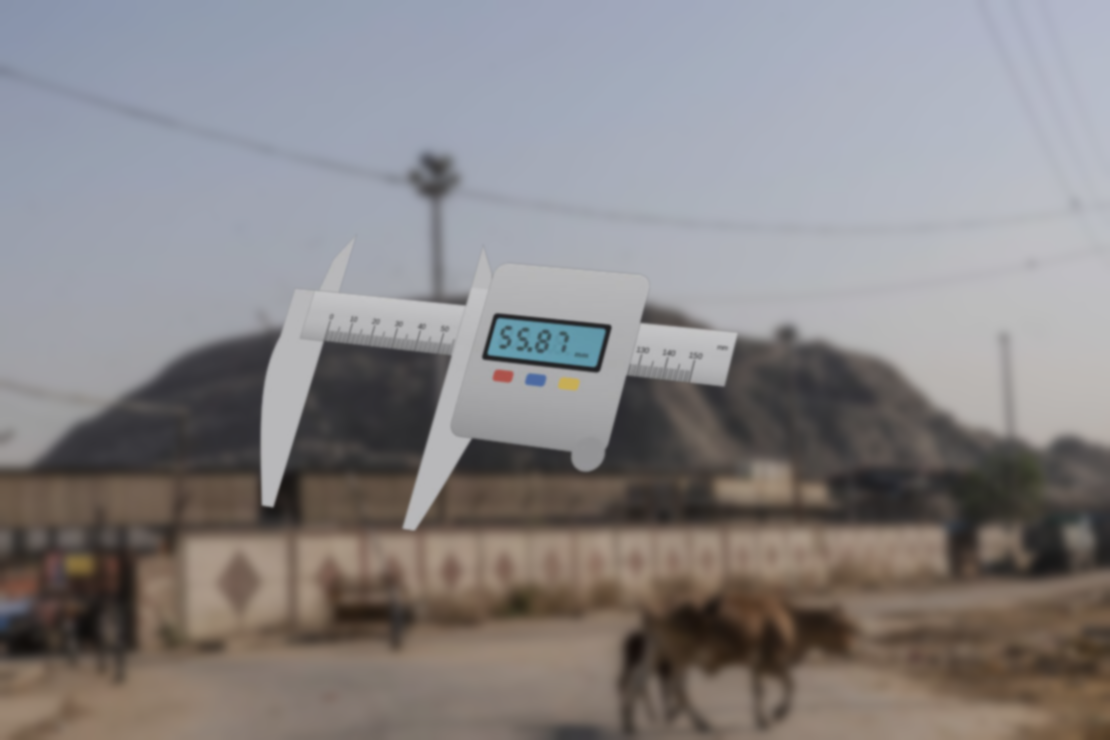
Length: {"value": 55.87, "unit": "mm"}
